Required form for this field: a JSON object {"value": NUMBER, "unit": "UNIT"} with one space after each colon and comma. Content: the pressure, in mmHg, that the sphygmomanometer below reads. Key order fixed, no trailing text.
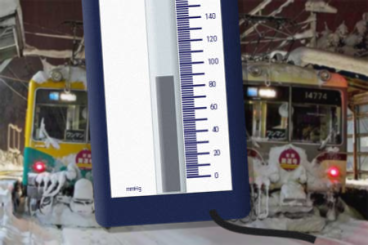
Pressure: {"value": 90, "unit": "mmHg"}
